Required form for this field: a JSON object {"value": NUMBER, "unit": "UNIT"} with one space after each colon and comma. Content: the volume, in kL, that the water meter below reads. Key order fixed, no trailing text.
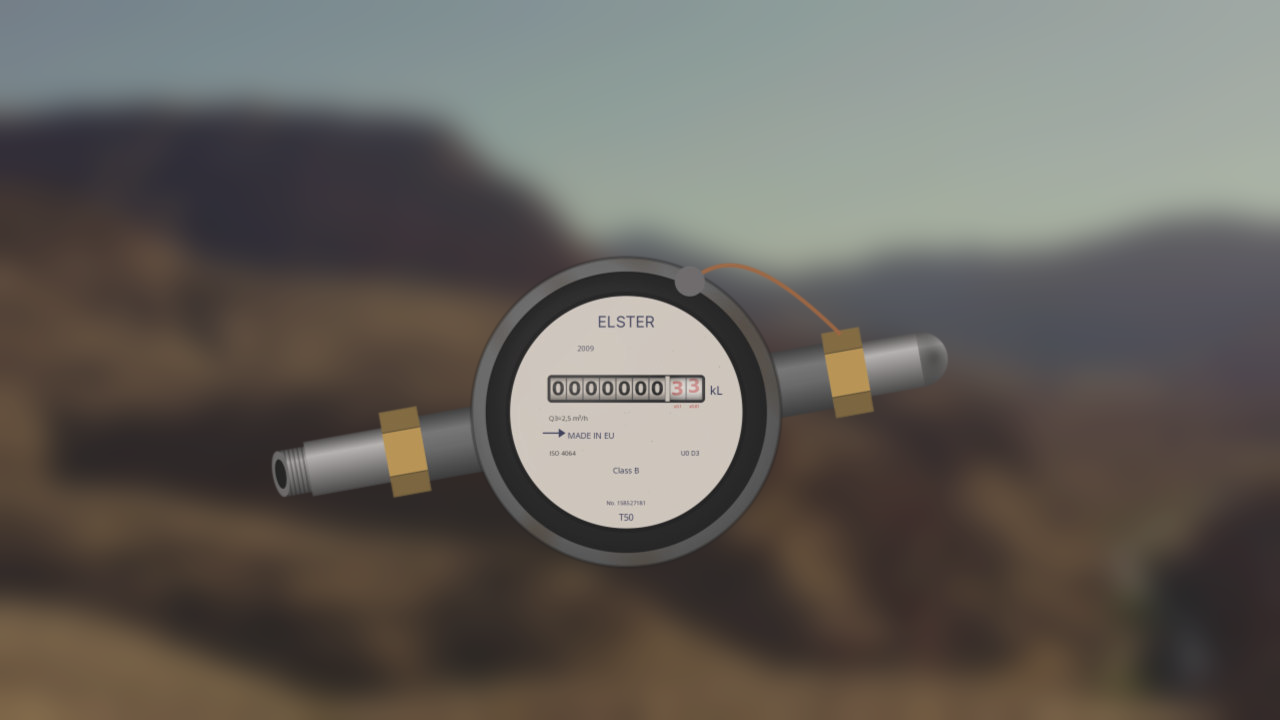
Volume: {"value": 0.33, "unit": "kL"}
